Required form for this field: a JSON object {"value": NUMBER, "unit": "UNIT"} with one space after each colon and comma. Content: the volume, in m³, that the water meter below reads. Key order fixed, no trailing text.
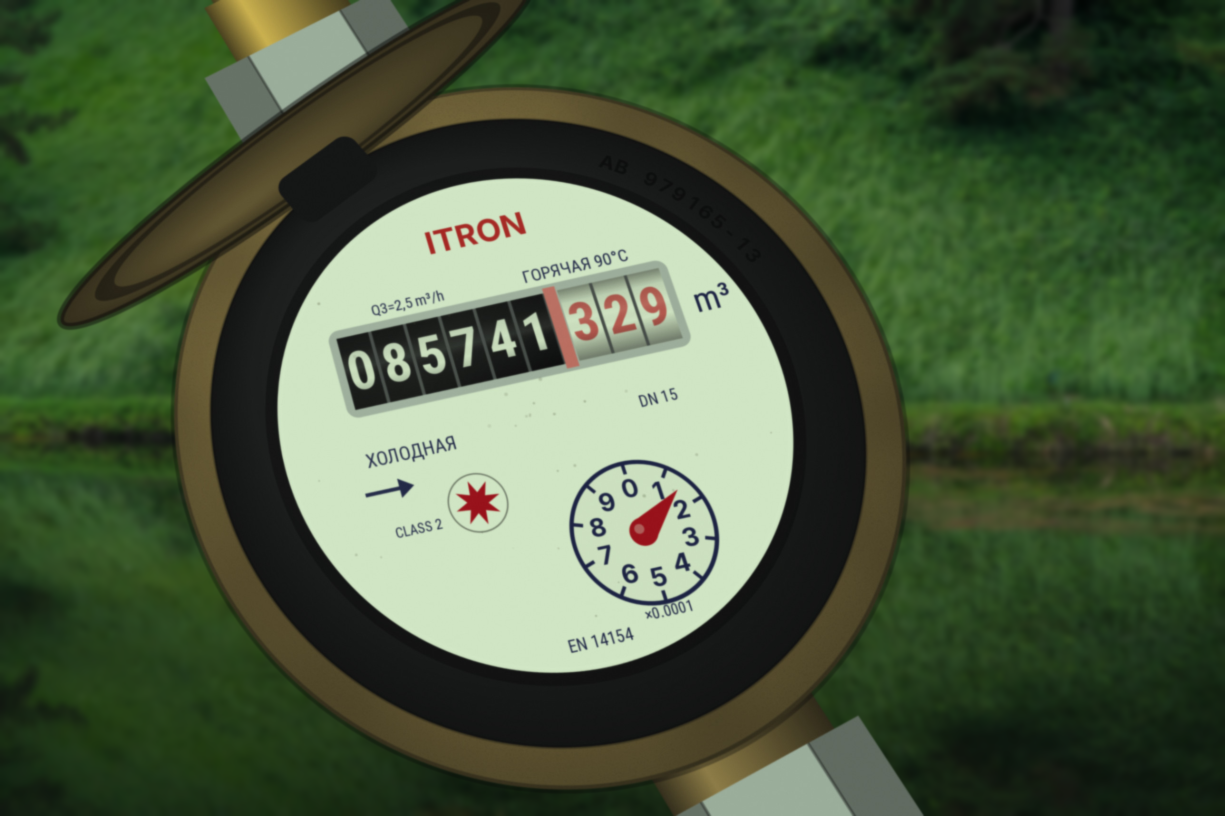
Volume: {"value": 85741.3291, "unit": "m³"}
